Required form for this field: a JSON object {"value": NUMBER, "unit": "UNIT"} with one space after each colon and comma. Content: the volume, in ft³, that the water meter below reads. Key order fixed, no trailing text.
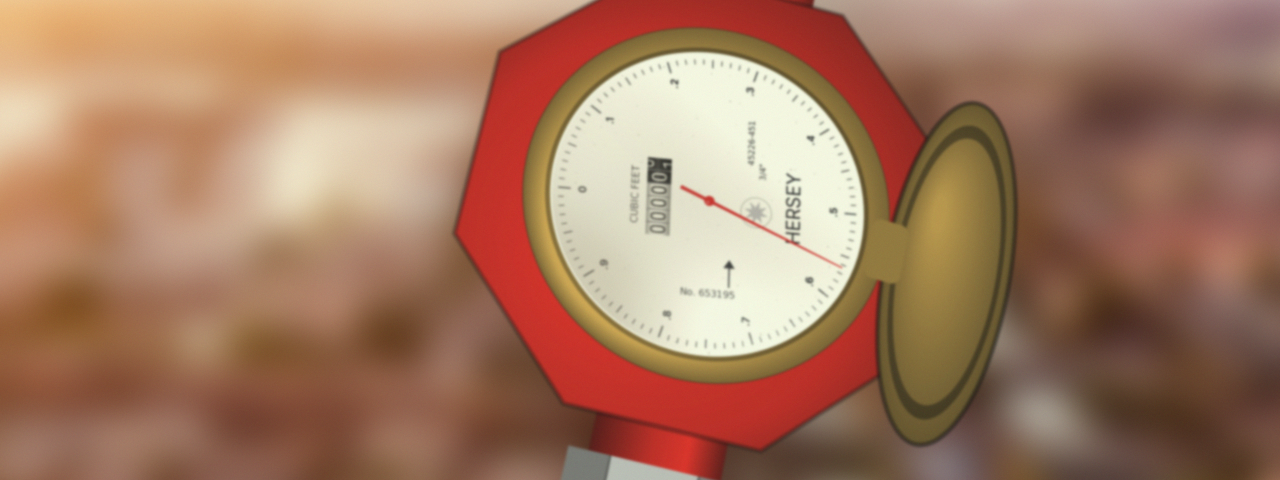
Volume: {"value": 0.56, "unit": "ft³"}
